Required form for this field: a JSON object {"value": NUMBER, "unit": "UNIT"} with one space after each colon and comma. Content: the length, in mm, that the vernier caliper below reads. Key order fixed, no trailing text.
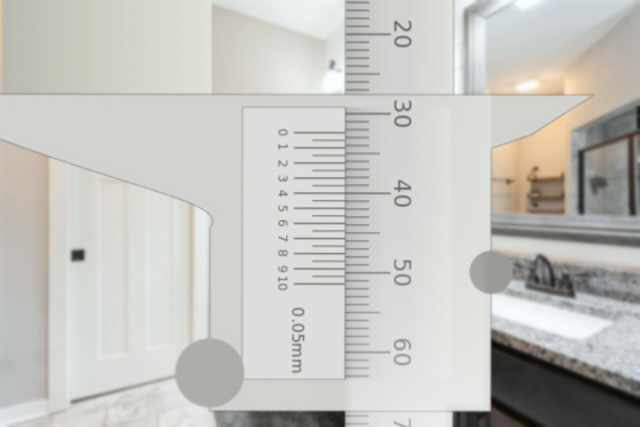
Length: {"value": 32.4, "unit": "mm"}
